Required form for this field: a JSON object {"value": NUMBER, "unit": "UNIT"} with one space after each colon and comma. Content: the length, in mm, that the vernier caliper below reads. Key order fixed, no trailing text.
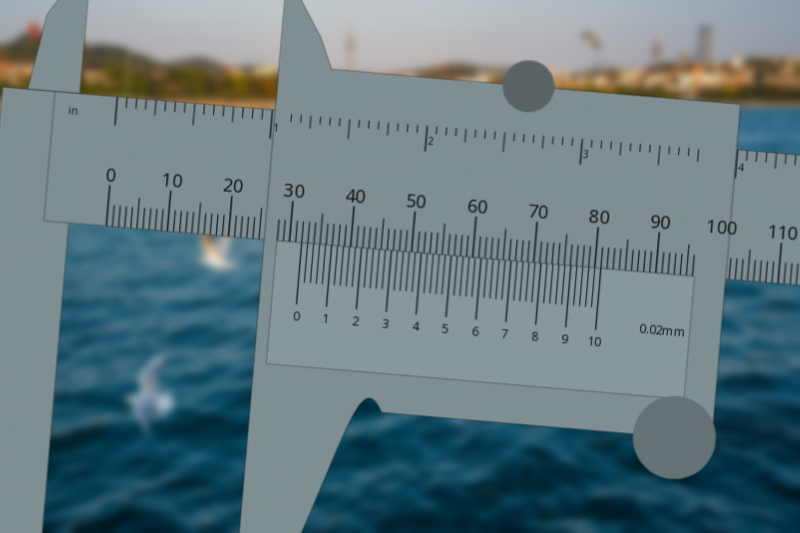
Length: {"value": 32.0, "unit": "mm"}
